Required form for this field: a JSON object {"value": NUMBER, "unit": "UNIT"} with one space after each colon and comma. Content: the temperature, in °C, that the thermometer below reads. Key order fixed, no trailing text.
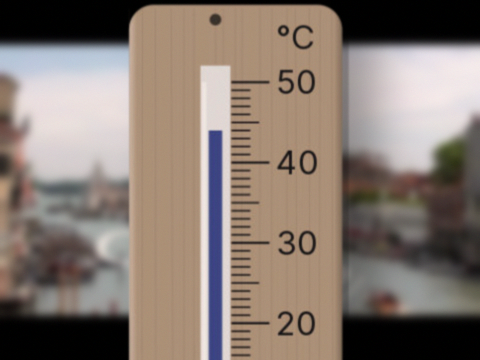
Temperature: {"value": 44, "unit": "°C"}
